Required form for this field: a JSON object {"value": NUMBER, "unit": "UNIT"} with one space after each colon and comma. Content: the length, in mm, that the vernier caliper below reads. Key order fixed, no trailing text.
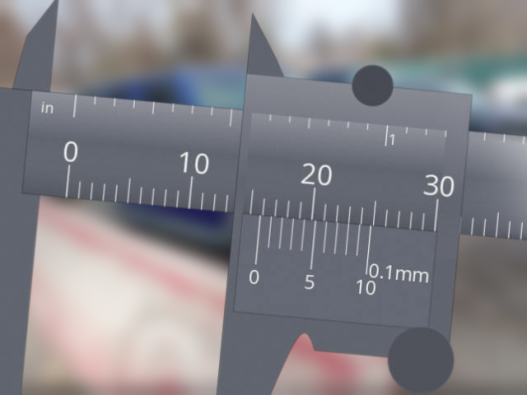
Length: {"value": 15.8, "unit": "mm"}
